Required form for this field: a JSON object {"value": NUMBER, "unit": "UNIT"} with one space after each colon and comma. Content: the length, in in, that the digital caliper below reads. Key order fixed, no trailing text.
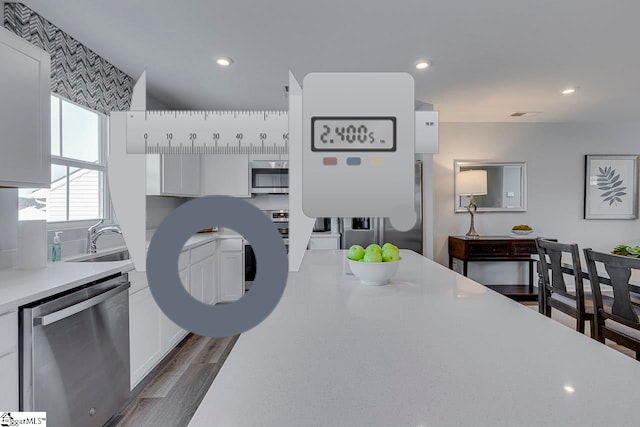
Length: {"value": 2.4005, "unit": "in"}
